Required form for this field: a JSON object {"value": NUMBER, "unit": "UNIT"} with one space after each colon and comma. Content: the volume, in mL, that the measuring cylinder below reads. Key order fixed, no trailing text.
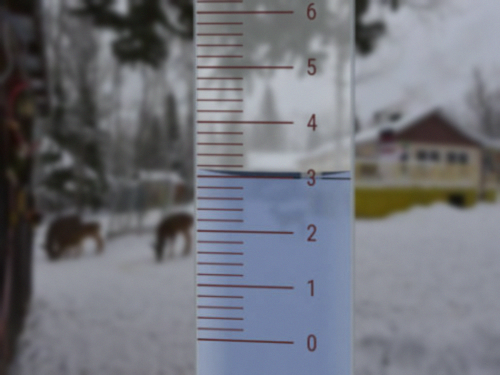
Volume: {"value": 3, "unit": "mL"}
